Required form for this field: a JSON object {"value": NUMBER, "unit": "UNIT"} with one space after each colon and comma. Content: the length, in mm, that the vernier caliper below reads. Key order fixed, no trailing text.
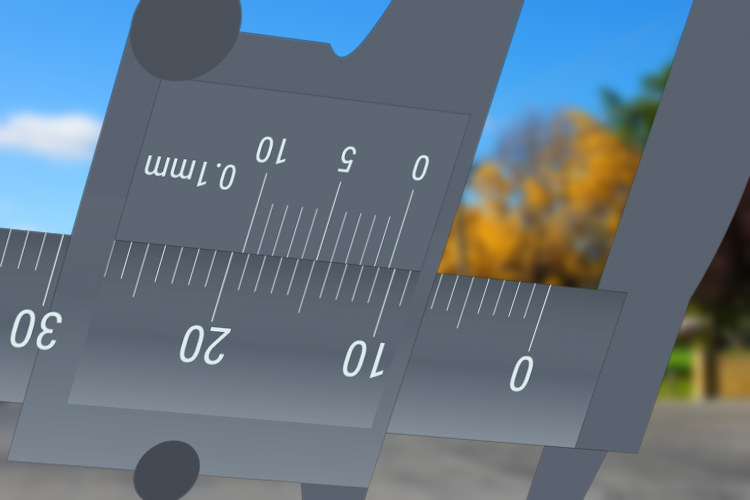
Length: {"value": 10.4, "unit": "mm"}
